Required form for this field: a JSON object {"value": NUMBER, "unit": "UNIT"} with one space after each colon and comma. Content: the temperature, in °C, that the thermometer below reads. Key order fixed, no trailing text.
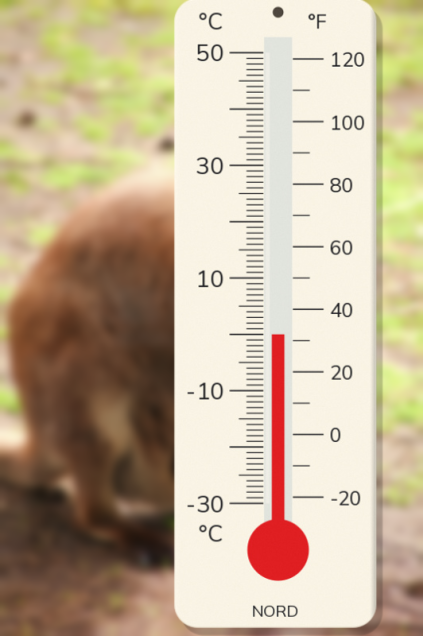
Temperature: {"value": 0, "unit": "°C"}
